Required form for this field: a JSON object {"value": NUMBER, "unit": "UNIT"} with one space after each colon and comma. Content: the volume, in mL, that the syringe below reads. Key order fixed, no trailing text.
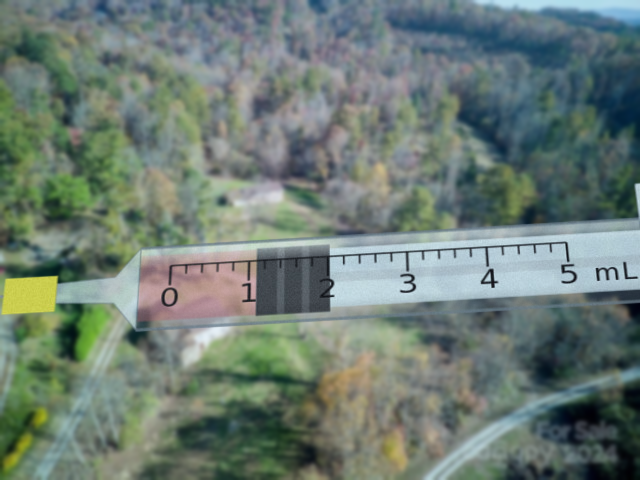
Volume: {"value": 1.1, "unit": "mL"}
